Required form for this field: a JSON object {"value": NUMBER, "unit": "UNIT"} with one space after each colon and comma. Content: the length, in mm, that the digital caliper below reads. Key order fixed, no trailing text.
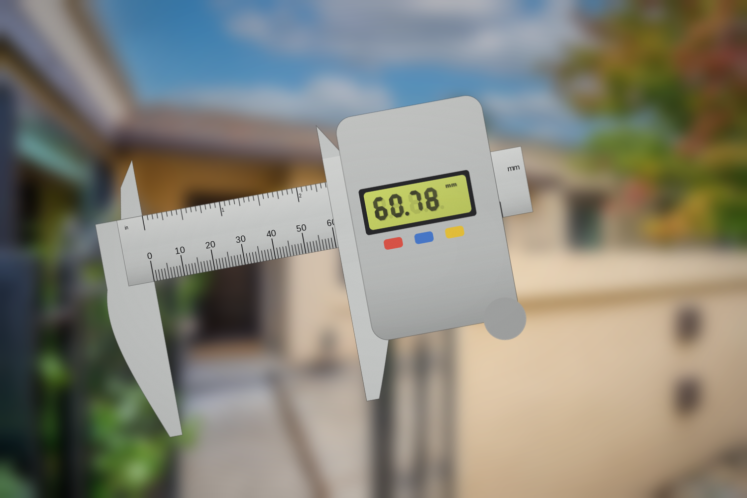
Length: {"value": 60.78, "unit": "mm"}
